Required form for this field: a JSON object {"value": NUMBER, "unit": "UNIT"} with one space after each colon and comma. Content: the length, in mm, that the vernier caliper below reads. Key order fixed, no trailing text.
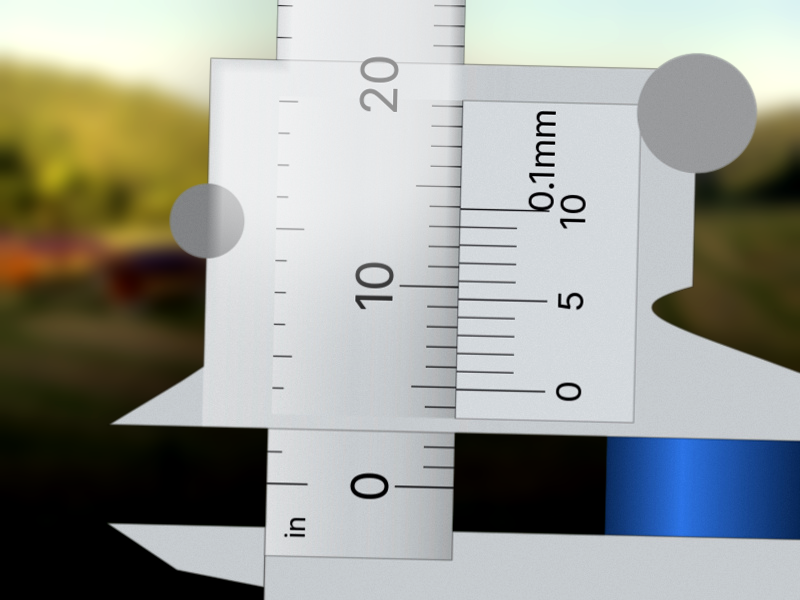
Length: {"value": 4.9, "unit": "mm"}
